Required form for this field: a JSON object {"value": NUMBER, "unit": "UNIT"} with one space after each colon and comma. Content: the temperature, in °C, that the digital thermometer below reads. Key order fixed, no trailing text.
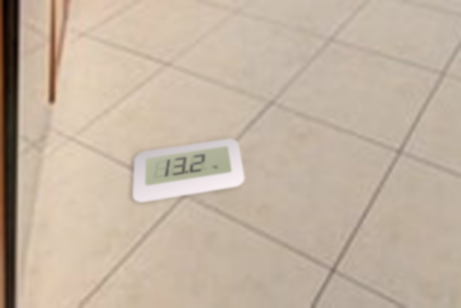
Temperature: {"value": 13.2, "unit": "°C"}
